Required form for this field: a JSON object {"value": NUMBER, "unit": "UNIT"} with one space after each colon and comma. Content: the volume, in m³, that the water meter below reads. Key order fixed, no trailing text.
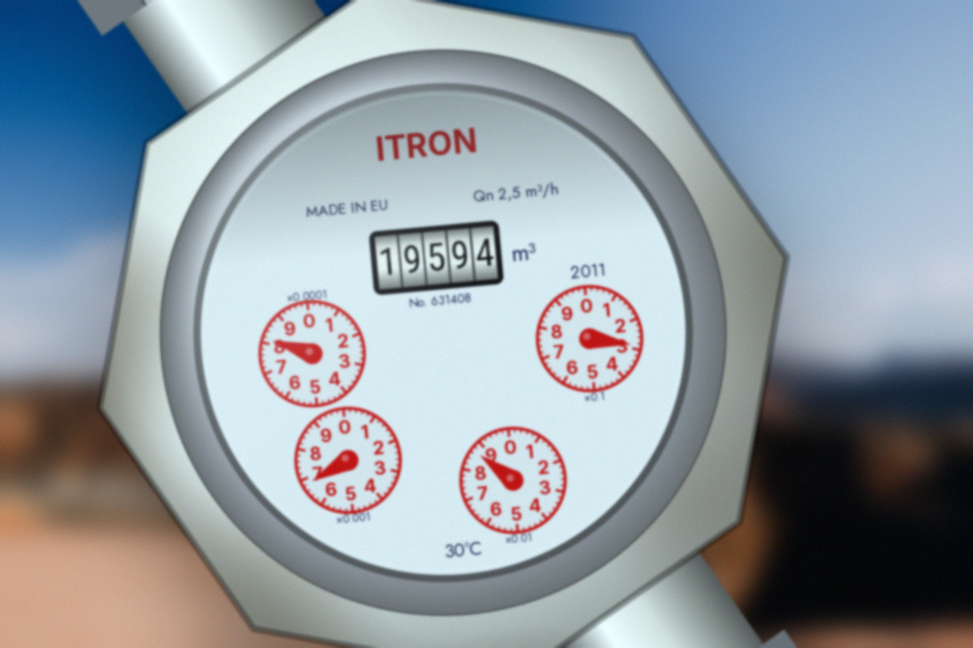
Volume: {"value": 19594.2868, "unit": "m³"}
